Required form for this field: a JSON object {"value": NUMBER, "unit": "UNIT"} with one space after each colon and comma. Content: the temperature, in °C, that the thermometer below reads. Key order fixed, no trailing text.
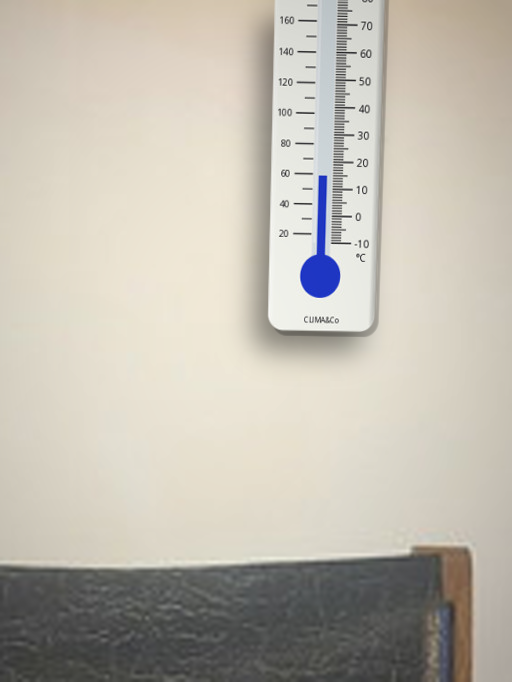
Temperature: {"value": 15, "unit": "°C"}
